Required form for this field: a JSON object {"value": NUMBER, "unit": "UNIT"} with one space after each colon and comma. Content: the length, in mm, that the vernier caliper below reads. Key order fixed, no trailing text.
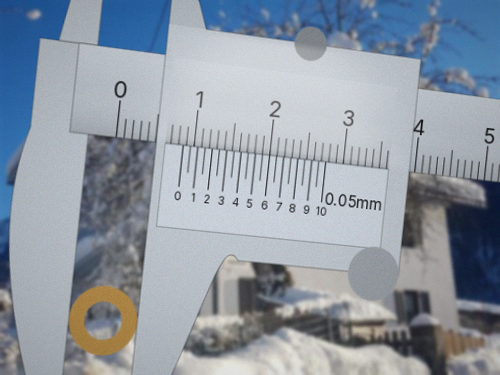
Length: {"value": 8.6, "unit": "mm"}
